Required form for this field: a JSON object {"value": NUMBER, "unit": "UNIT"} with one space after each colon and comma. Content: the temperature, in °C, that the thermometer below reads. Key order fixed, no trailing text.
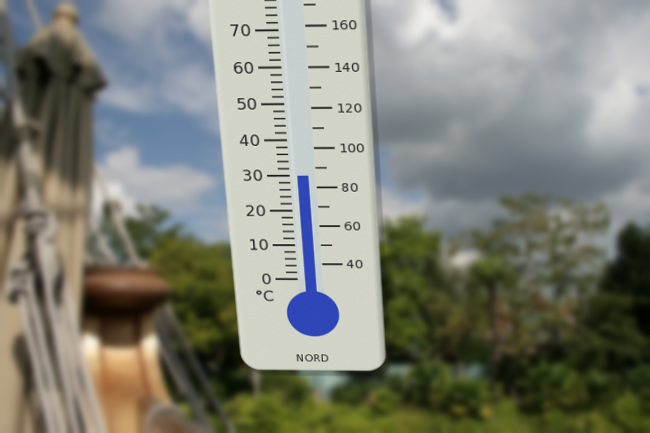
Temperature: {"value": 30, "unit": "°C"}
